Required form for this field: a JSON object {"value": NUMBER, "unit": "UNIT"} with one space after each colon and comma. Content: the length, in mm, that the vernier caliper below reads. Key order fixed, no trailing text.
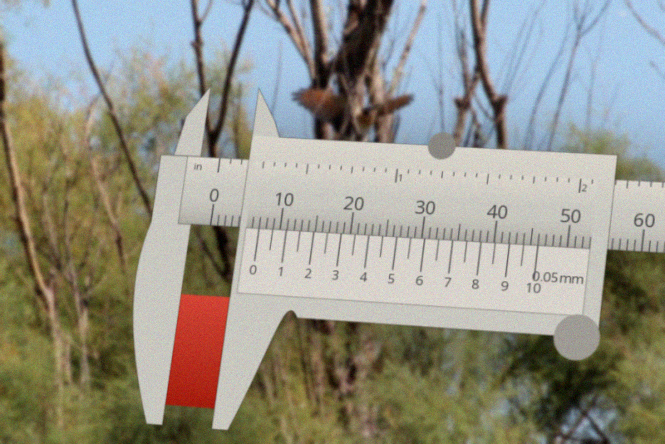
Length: {"value": 7.0, "unit": "mm"}
